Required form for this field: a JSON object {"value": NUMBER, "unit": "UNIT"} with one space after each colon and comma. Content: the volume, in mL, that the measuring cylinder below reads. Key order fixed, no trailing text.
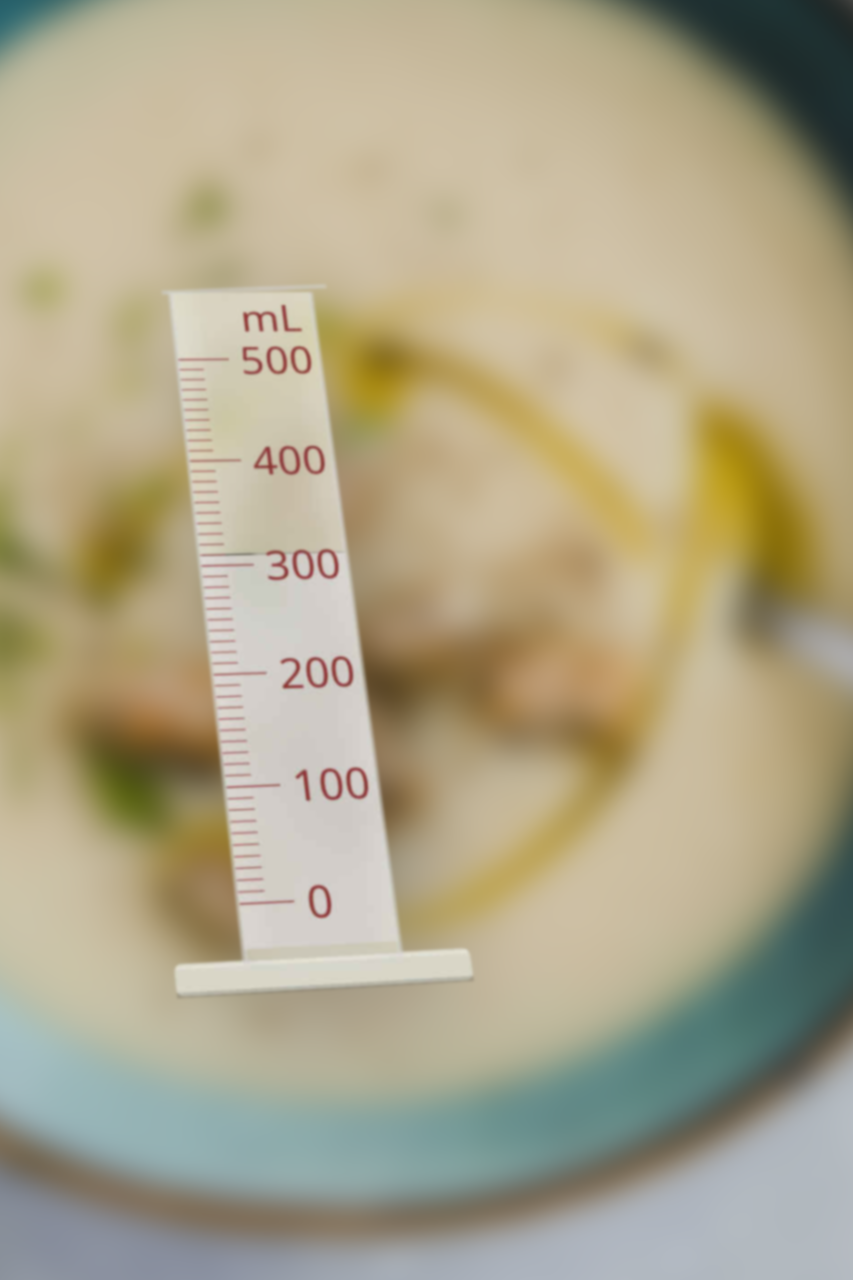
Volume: {"value": 310, "unit": "mL"}
